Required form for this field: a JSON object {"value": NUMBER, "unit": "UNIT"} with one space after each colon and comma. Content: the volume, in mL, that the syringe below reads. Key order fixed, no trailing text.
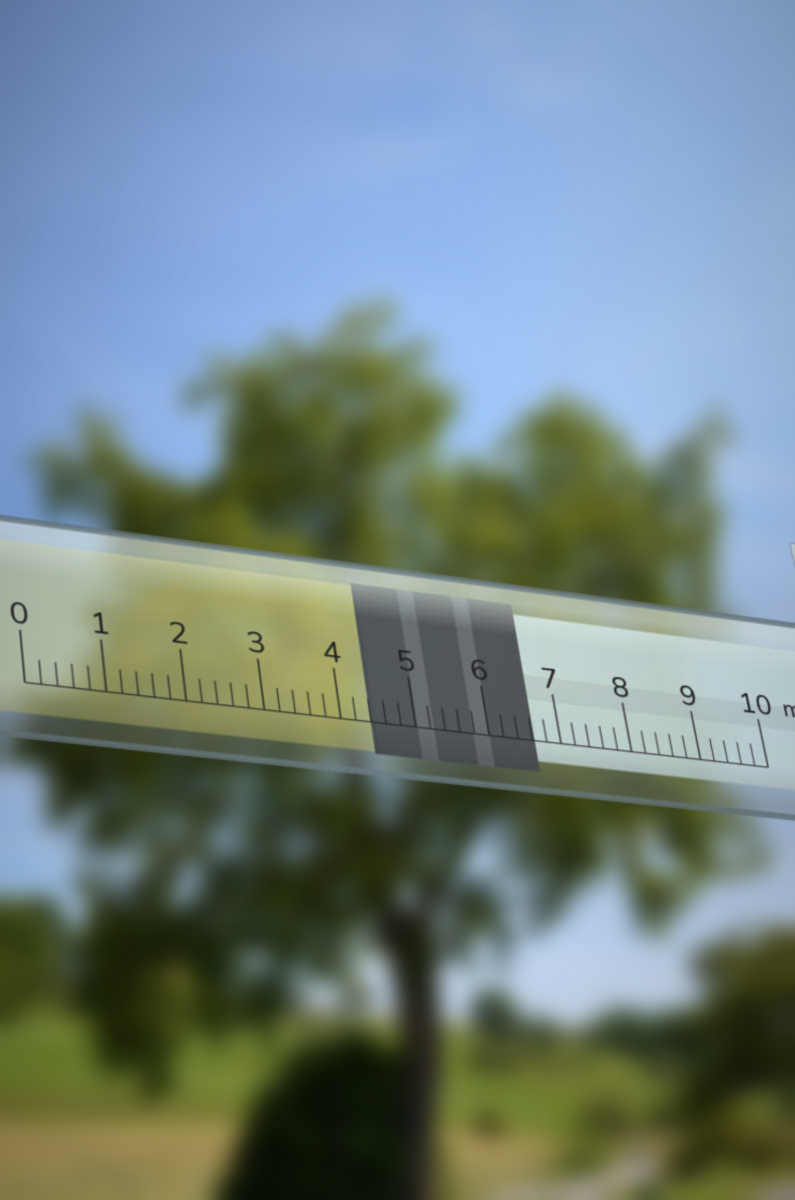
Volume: {"value": 4.4, "unit": "mL"}
